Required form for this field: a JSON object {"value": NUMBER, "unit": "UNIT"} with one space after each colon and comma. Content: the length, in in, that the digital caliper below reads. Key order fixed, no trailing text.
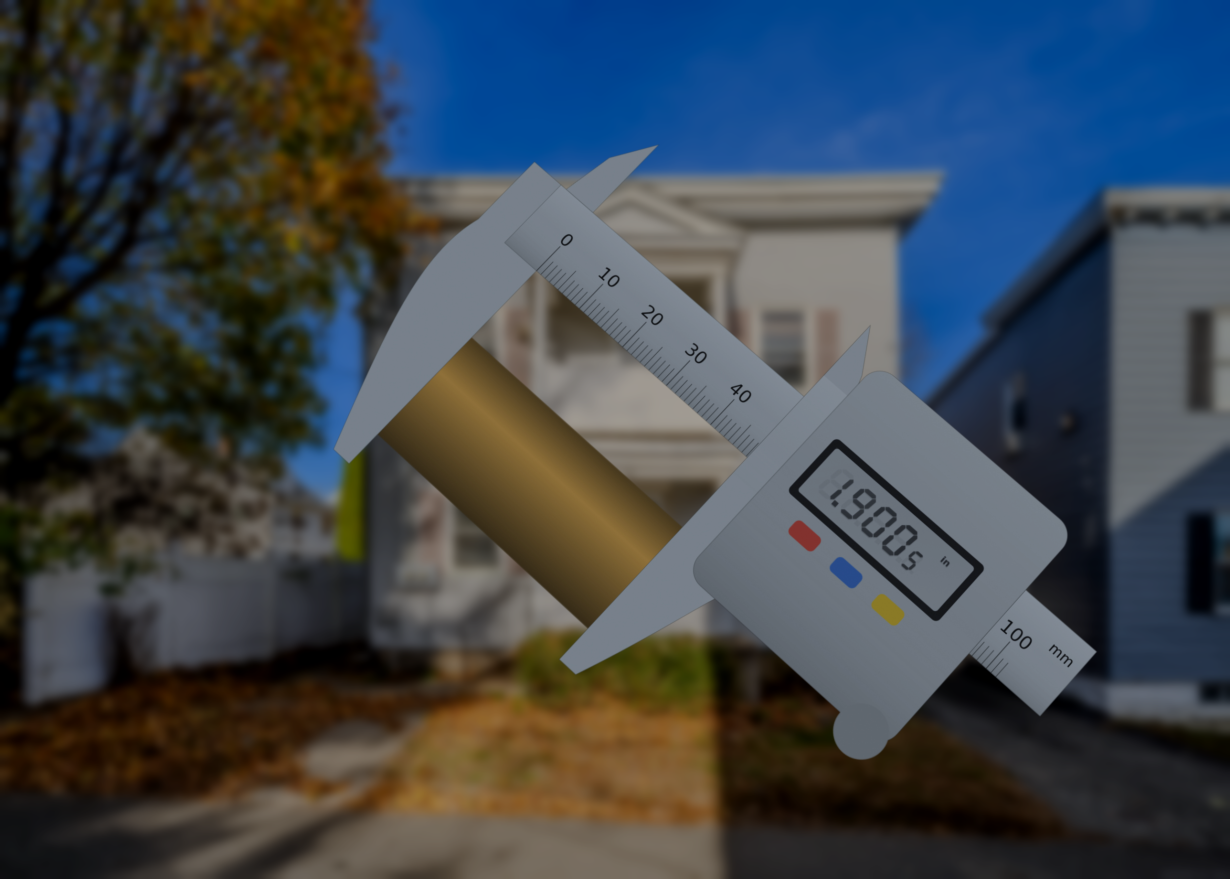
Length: {"value": 1.9005, "unit": "in"}
